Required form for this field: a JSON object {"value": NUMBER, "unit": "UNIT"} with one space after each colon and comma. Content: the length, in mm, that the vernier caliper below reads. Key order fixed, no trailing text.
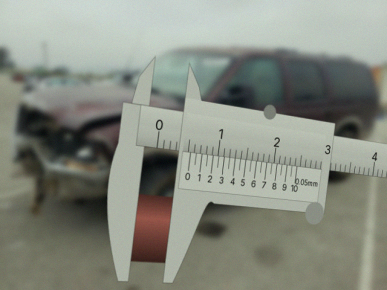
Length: {"value": 5.4, "unit": "mm"}
